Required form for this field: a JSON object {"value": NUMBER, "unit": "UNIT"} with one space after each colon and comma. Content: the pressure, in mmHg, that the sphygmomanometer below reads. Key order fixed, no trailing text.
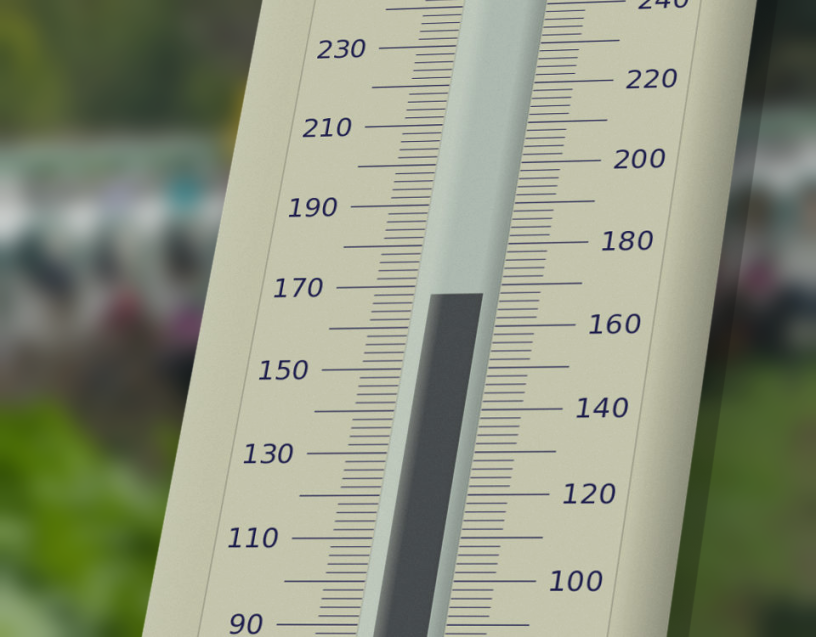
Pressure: {"value": 168, "unit": "mmHg"}
